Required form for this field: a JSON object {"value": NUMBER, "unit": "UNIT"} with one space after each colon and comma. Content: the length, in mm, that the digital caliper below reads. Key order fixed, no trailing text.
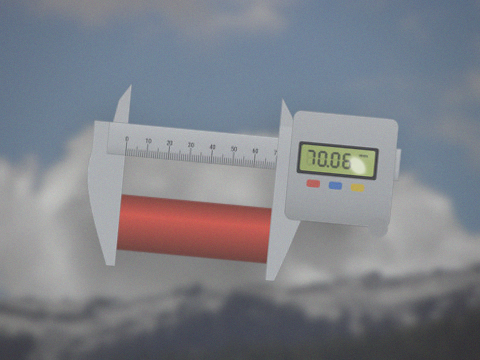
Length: {"value": 70.06, "unit": "mm"}
